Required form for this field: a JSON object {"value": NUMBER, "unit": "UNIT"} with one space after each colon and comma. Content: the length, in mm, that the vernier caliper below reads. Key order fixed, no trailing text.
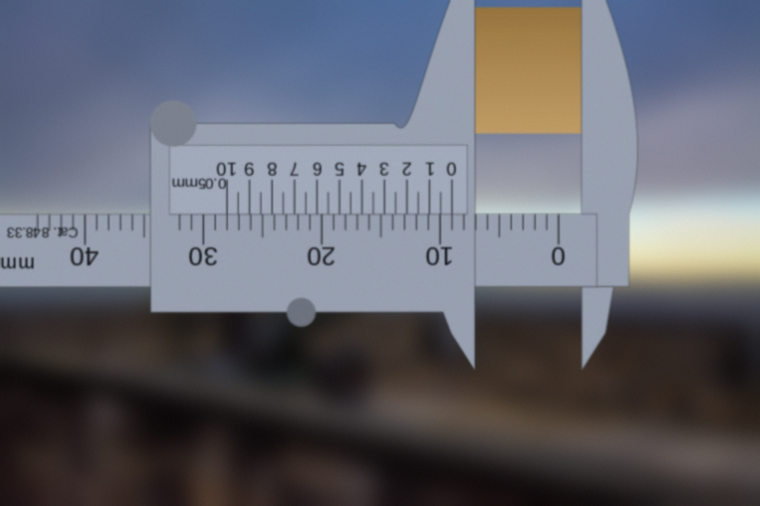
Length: {"value": 9.0, "unit": "mm"}
